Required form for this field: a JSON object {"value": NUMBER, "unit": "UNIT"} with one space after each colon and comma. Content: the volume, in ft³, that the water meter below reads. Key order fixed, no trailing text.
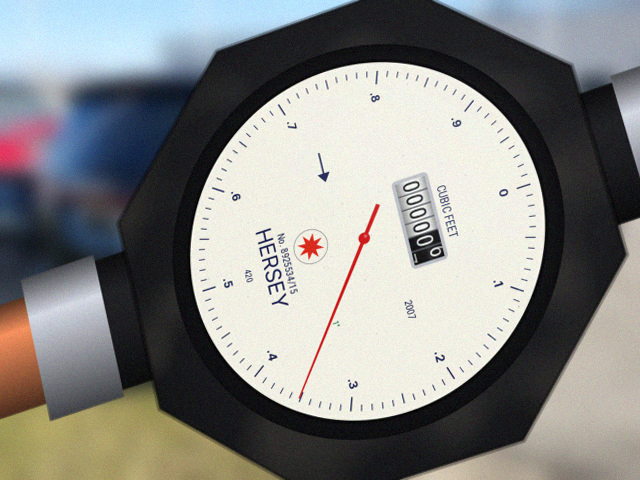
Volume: {"value": 6.35, "unit": "ft³"}
